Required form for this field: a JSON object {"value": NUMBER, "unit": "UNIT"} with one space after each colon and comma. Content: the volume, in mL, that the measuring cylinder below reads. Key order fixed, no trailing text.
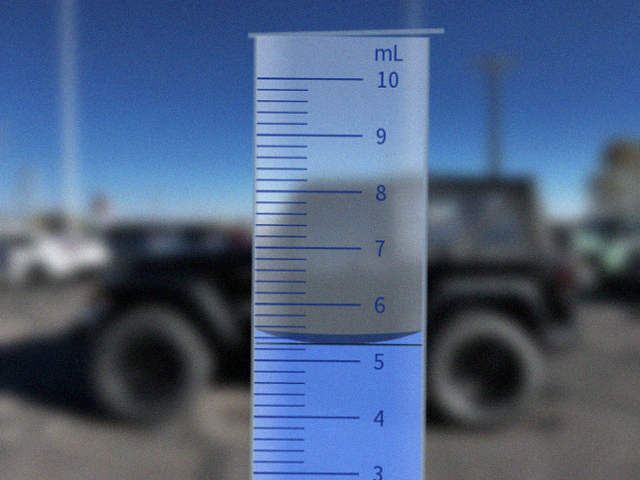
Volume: {"value": 5.3, "unit": "mL"}
